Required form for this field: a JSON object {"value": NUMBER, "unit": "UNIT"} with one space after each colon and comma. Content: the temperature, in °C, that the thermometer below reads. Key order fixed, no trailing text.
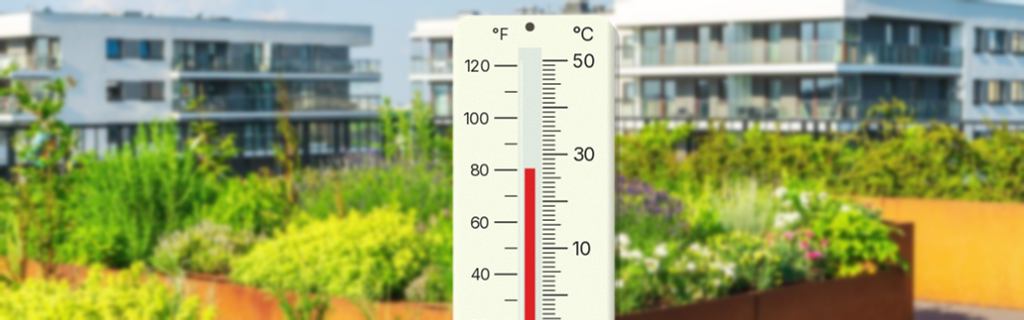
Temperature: {"value": 27, "unit": "°C"}
